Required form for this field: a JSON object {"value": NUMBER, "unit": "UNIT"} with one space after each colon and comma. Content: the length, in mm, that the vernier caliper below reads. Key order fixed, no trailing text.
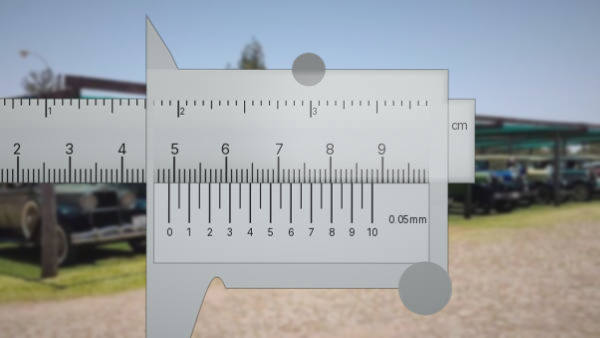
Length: {"value": 49.0, "unit": "mm"}
